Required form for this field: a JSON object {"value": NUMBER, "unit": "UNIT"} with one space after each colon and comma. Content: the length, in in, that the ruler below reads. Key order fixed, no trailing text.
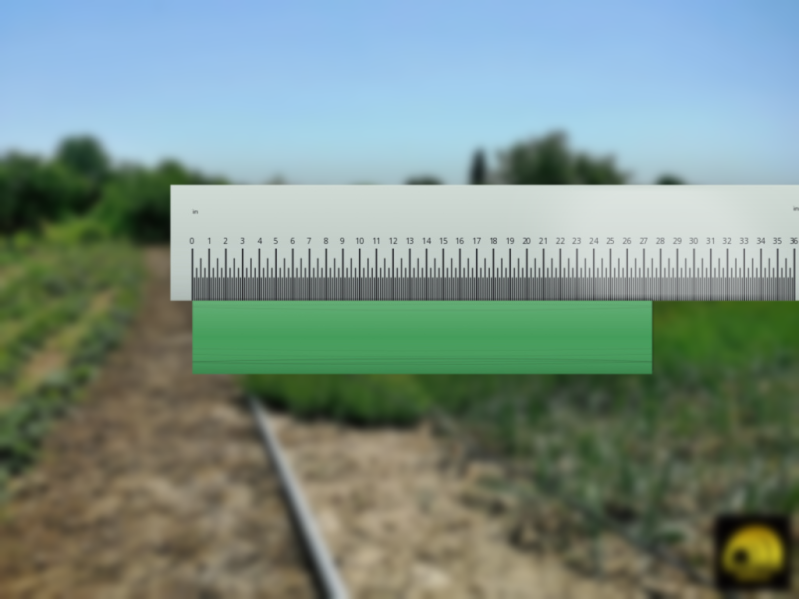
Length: {"value": 27.5, "unit": "in"}
